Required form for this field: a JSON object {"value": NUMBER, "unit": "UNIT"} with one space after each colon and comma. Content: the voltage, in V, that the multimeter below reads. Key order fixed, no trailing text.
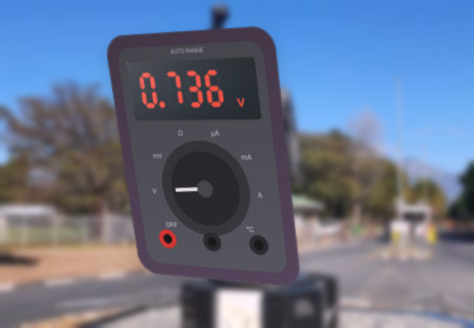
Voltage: {"value": 0.736, "unit": "V"}
